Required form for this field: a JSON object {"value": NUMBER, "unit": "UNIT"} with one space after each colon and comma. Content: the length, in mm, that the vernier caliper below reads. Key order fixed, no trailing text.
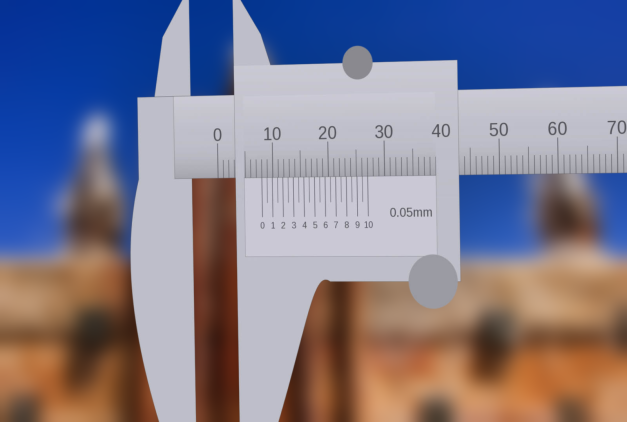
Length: {"value": 8.0, "unit": "mm"}
